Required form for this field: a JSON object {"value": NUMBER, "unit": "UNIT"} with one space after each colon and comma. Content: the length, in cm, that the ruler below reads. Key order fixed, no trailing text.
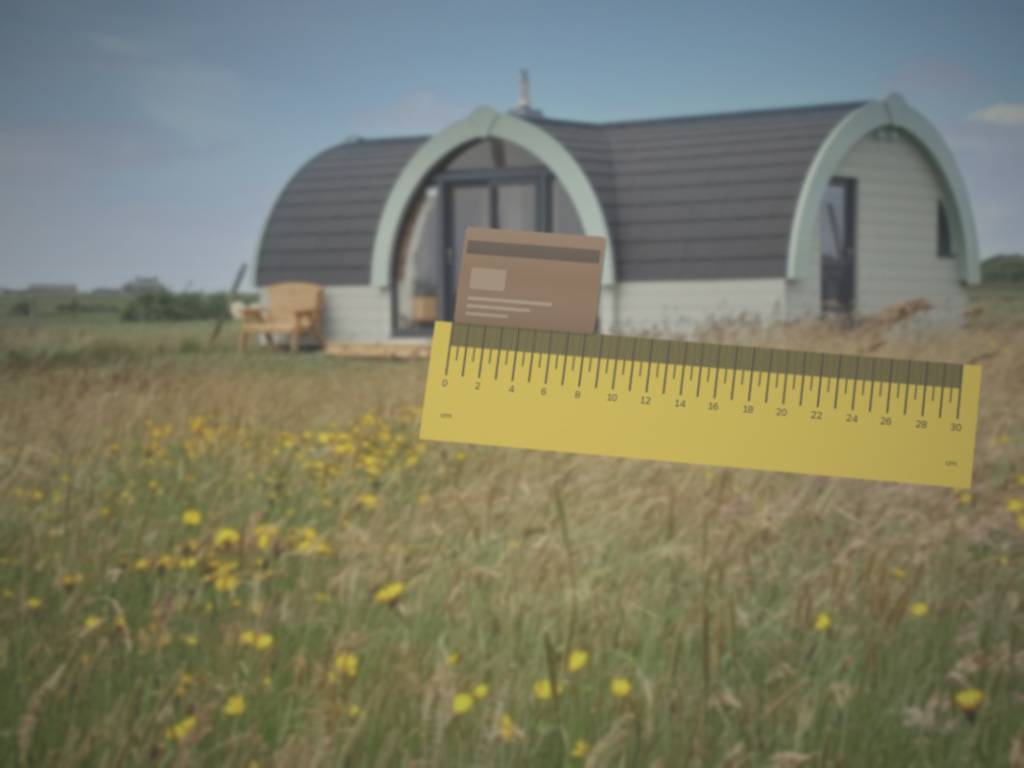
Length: {"value": 8.5, "unit": "cm"}
